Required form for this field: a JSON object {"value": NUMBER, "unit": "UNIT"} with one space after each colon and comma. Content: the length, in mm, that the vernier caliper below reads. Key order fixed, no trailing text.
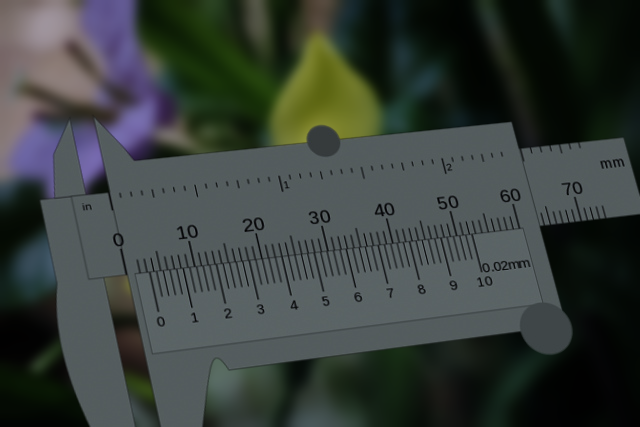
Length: {"value": 3.4, "unit": "mm"}
